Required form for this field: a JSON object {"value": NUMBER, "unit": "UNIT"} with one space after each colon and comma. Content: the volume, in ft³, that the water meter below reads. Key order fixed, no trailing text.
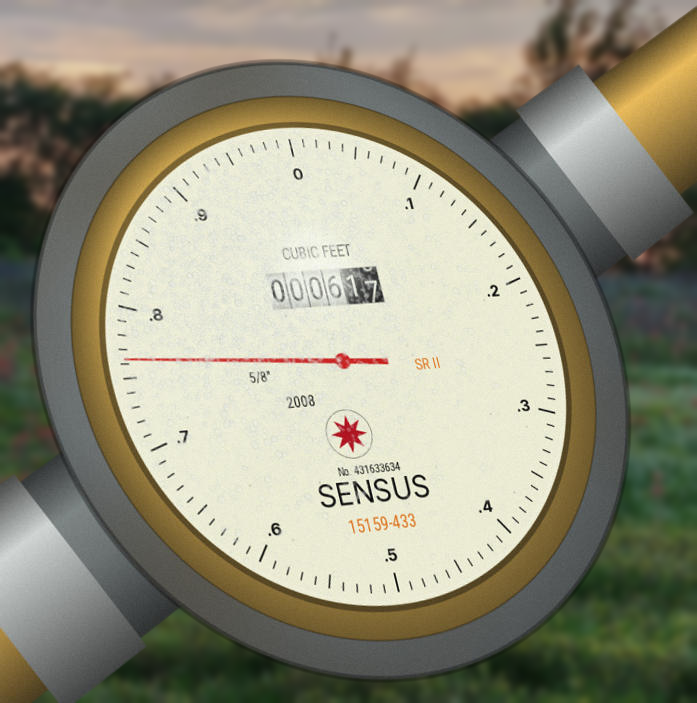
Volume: {"value": 616.76, "unit": "ft³"}
